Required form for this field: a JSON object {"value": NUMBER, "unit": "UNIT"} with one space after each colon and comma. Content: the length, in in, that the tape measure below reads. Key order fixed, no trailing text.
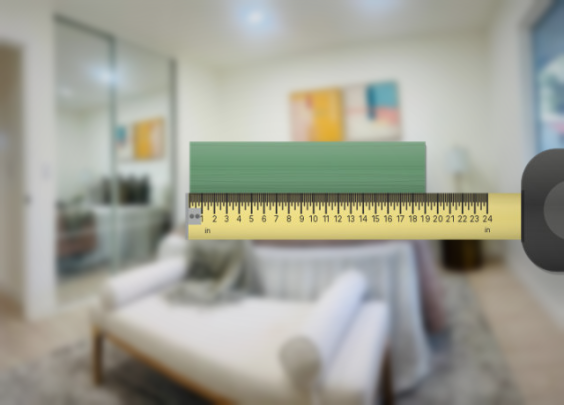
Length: {"value": 19, "unit": "in"}
